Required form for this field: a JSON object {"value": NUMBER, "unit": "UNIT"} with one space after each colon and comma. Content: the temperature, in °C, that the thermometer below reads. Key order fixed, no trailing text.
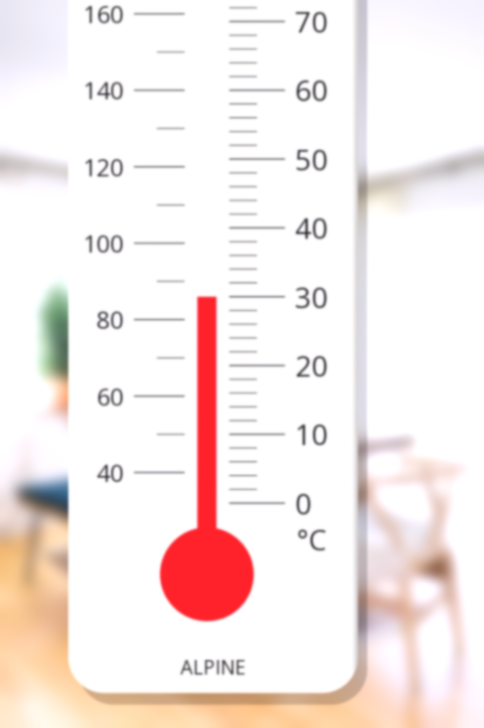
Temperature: {"value": 30, "unit": "°C"}
